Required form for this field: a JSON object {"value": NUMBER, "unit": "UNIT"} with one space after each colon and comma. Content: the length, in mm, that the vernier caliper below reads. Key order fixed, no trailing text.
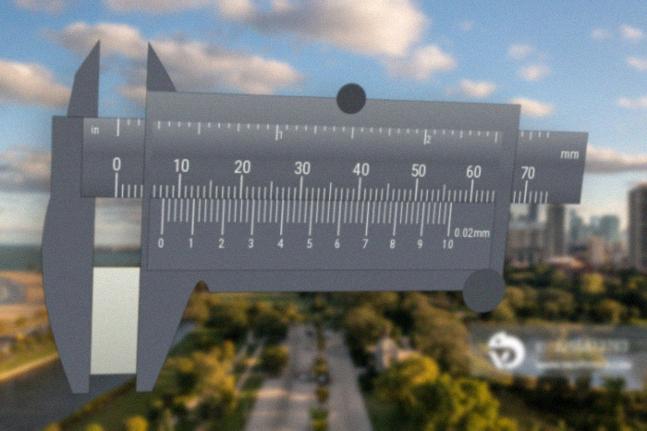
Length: {"value": 7.5, "unit": "mm"}
